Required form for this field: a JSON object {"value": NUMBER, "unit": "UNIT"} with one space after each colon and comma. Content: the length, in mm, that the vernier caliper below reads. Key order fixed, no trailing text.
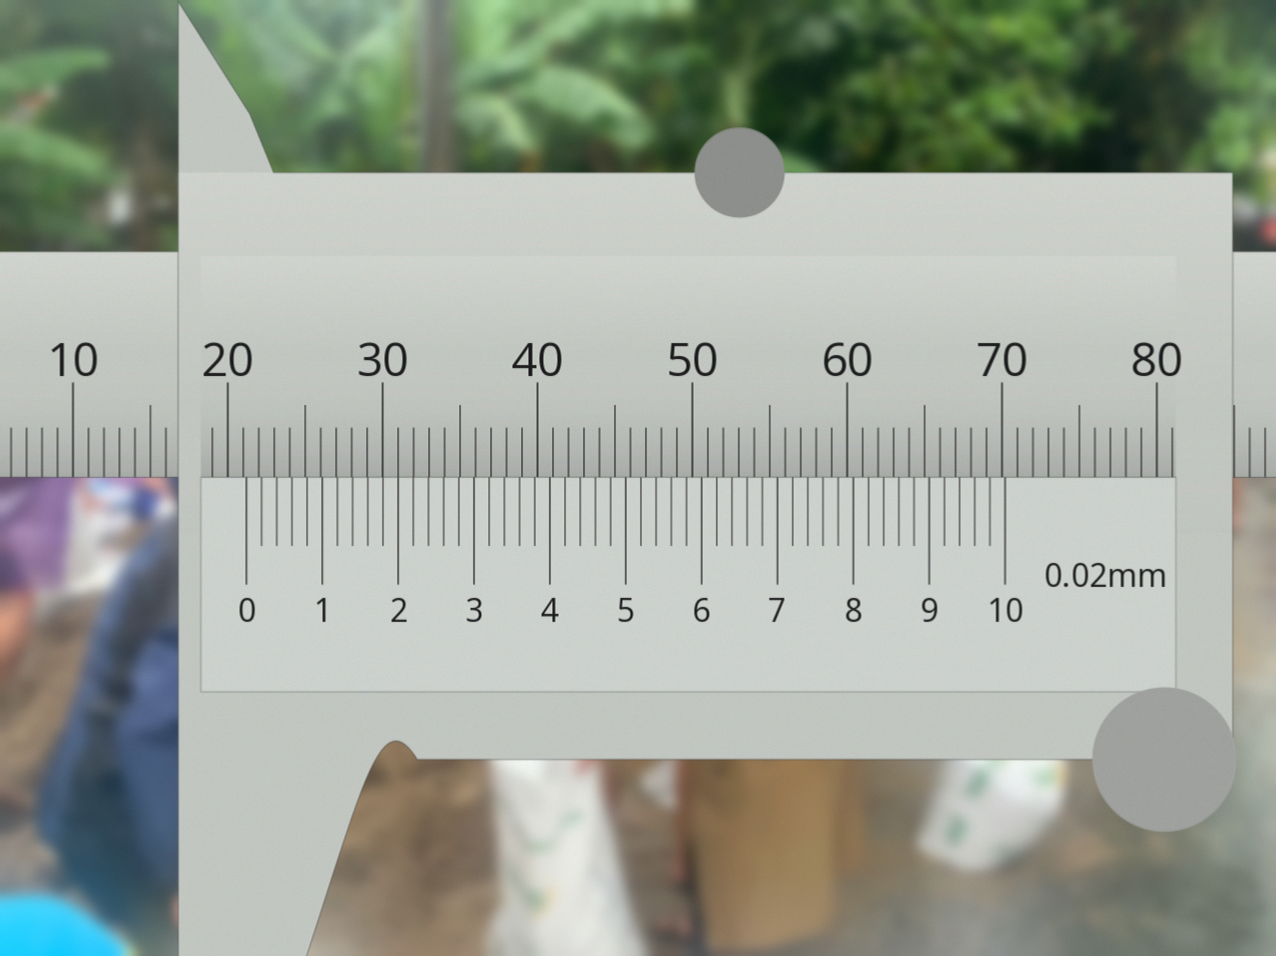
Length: {"value": 21.2, "unit": "mm"}
